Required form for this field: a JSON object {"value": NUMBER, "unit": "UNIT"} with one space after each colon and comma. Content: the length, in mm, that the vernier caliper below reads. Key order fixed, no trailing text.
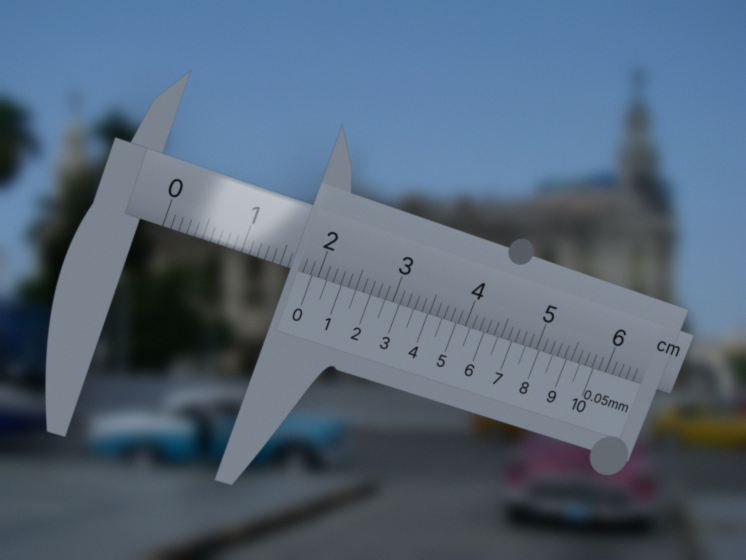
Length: {"value": 19.2, "unit": "mm"}
